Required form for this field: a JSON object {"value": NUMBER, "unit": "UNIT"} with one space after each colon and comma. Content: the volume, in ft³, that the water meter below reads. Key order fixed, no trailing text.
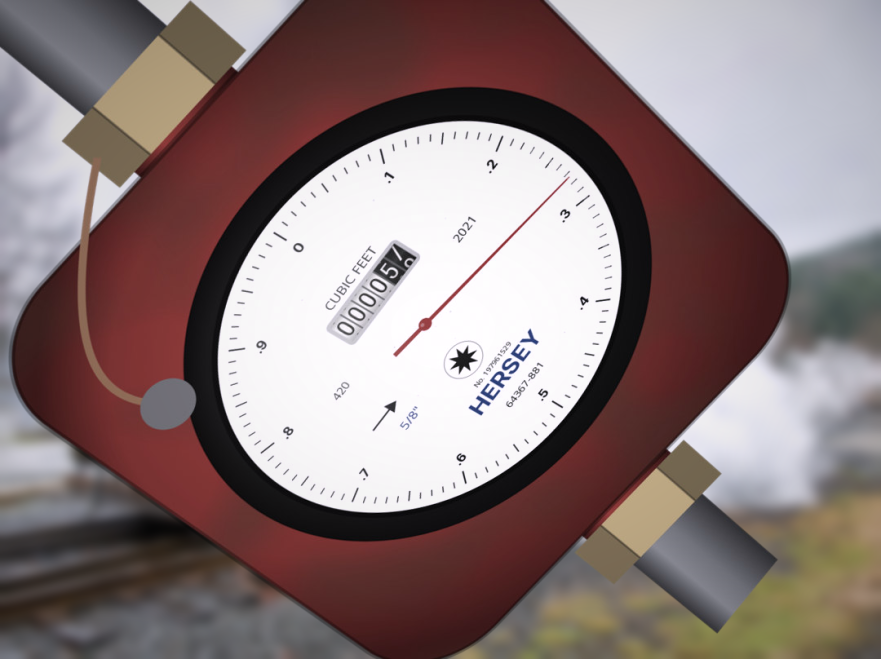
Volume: {"value": 57.27, "unit": "ft³"}
